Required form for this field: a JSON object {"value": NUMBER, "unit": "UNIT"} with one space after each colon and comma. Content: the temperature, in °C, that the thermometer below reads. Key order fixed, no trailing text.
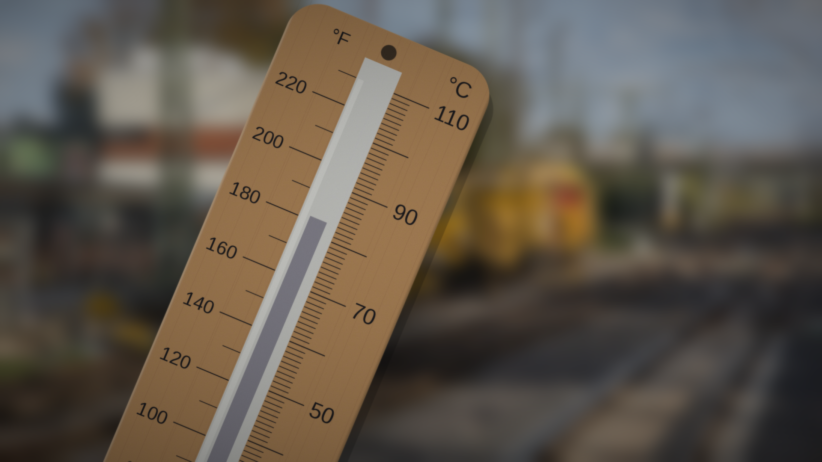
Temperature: {"value": 83, "unit": "°C"}
